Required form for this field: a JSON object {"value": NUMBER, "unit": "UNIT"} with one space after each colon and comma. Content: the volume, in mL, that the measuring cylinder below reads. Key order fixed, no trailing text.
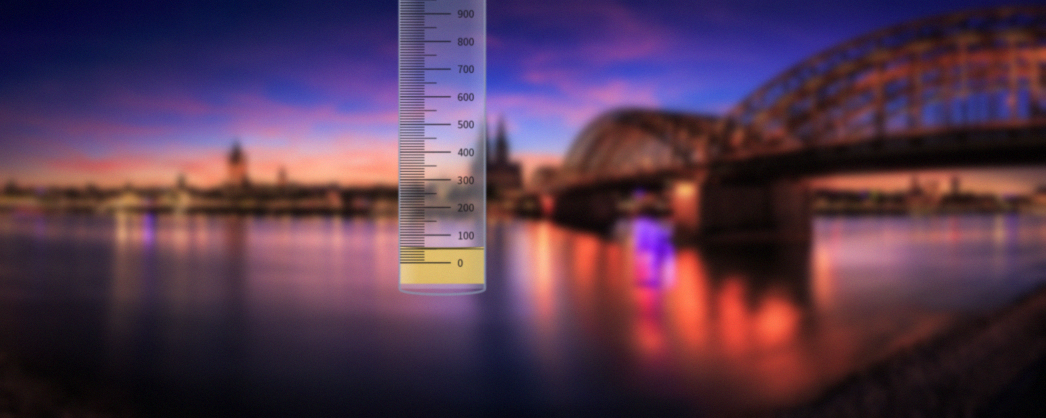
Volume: {"value": 50, "unit": "mL"}
